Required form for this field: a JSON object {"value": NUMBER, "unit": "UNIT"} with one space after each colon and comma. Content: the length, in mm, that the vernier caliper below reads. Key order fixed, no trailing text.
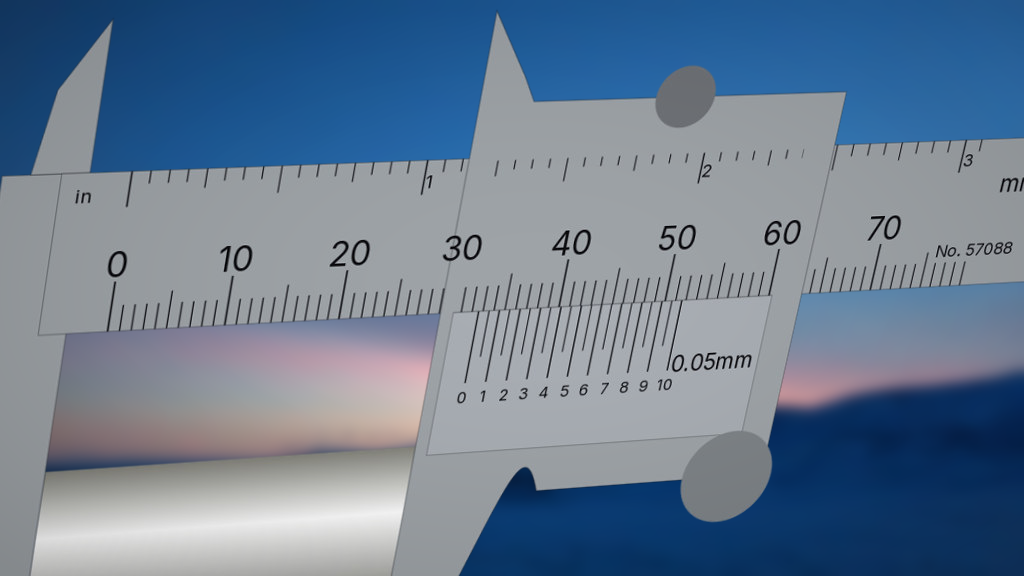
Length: {"value": 32.6, "unit": "mm"}
